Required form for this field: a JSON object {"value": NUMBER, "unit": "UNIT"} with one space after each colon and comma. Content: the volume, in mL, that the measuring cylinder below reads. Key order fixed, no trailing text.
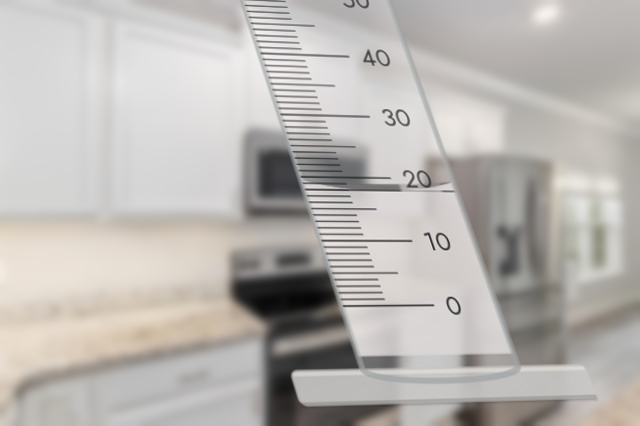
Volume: {"value": 18, "unit": "mL"}
